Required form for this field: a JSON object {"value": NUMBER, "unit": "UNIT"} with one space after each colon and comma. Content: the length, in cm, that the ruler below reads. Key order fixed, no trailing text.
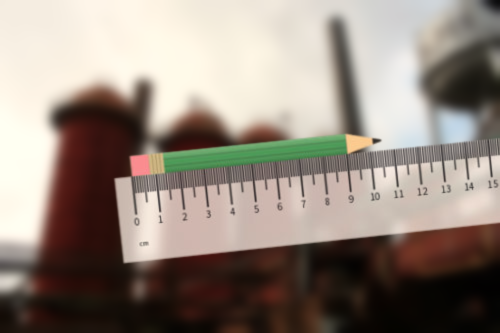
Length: {"value": 10.5, "unit": "cm"}
